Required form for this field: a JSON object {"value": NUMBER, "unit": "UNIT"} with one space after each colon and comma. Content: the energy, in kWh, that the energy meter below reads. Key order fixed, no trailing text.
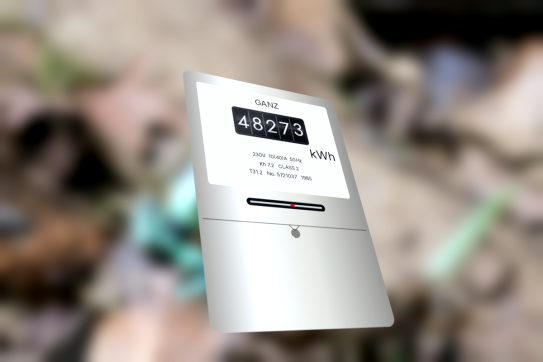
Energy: {"value": 48273, "unit": "kWh"}
